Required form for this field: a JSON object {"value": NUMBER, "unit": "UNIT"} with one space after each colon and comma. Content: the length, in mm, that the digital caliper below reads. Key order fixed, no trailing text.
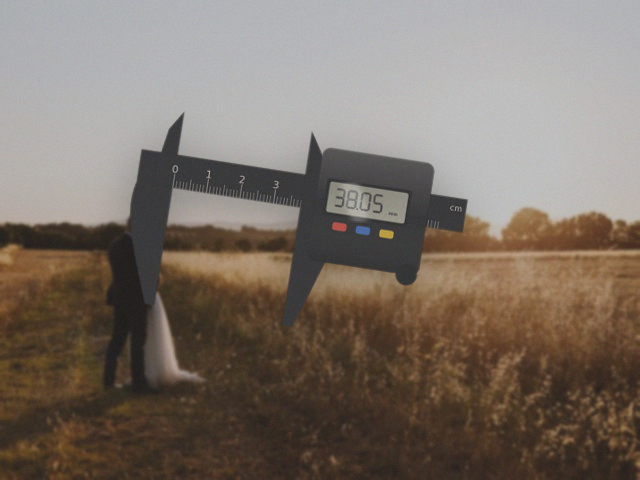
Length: {"value": 38.05, "unit": "mm"}
